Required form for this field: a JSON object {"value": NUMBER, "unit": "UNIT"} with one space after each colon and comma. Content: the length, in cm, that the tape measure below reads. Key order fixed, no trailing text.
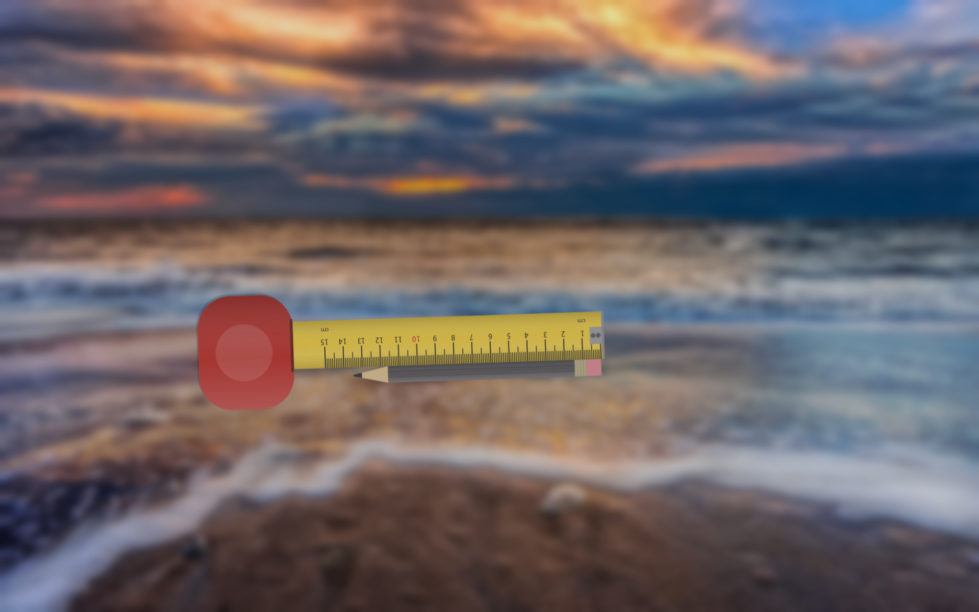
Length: {"value": 13.5, "unit": "cm"}
